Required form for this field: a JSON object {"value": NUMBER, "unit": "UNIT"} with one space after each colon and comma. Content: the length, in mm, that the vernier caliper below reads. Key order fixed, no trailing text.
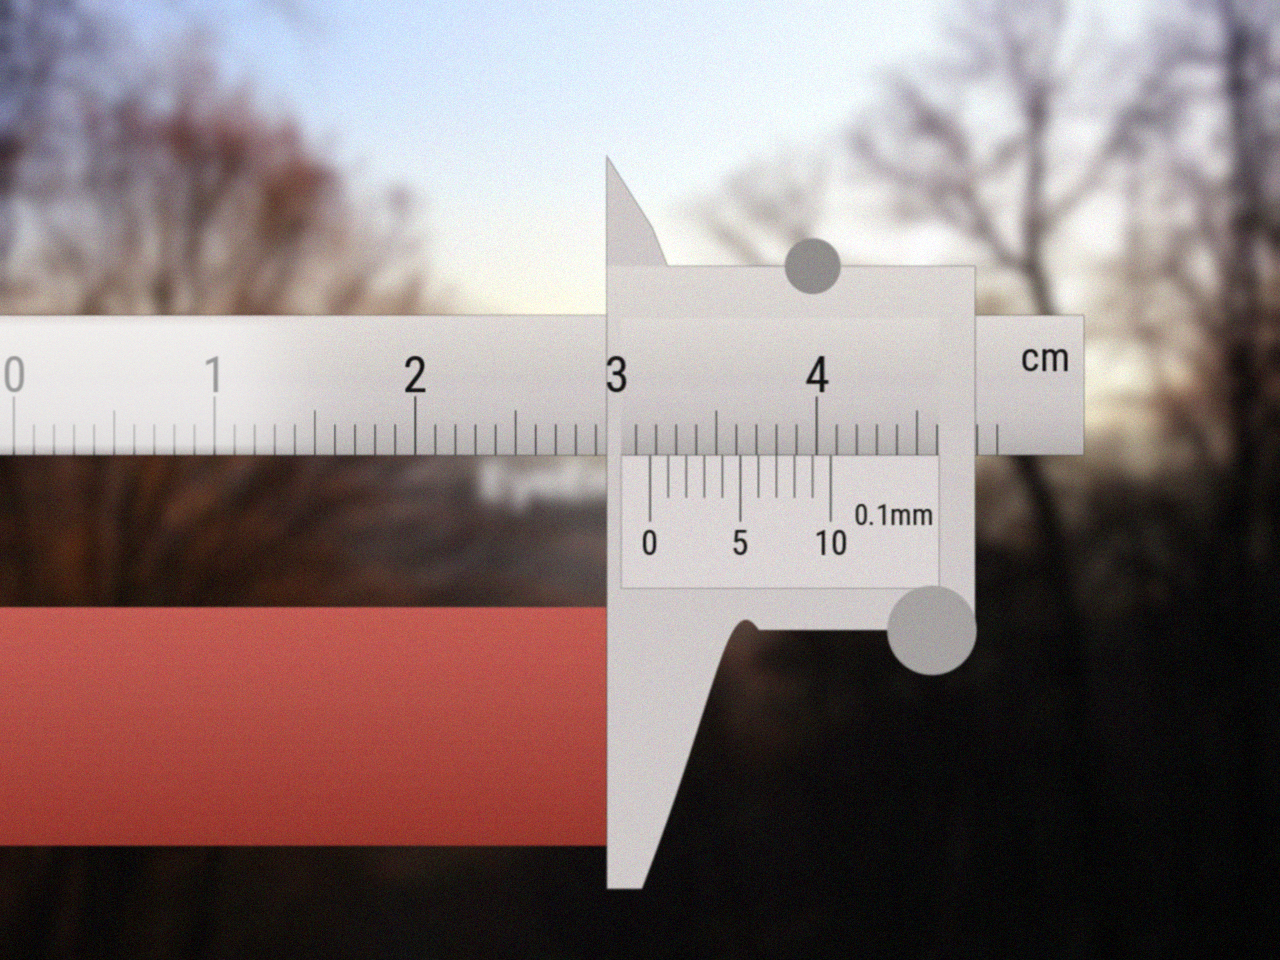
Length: {"value": 31.7, "unit": "mm"}
